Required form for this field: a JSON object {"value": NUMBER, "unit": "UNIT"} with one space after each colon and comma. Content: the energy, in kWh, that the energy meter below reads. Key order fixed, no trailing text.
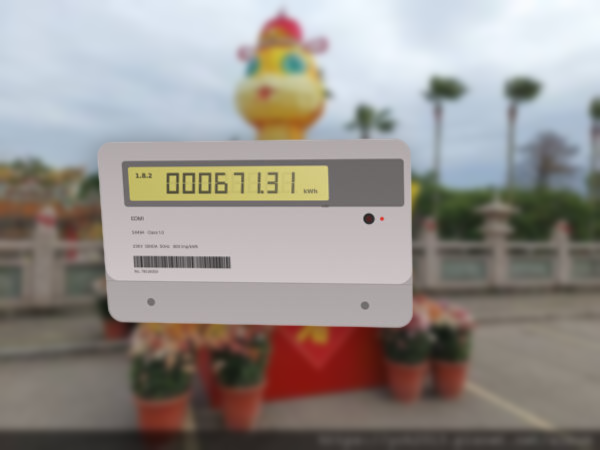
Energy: {"value": 671.31, "unit": "kWh"}
